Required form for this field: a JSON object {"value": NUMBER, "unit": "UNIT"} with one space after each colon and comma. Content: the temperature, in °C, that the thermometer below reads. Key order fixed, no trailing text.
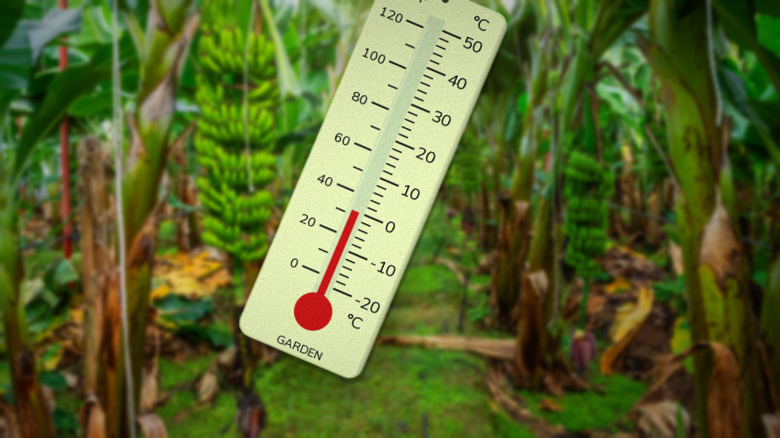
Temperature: {"value": 0, "unit": "°C"}
